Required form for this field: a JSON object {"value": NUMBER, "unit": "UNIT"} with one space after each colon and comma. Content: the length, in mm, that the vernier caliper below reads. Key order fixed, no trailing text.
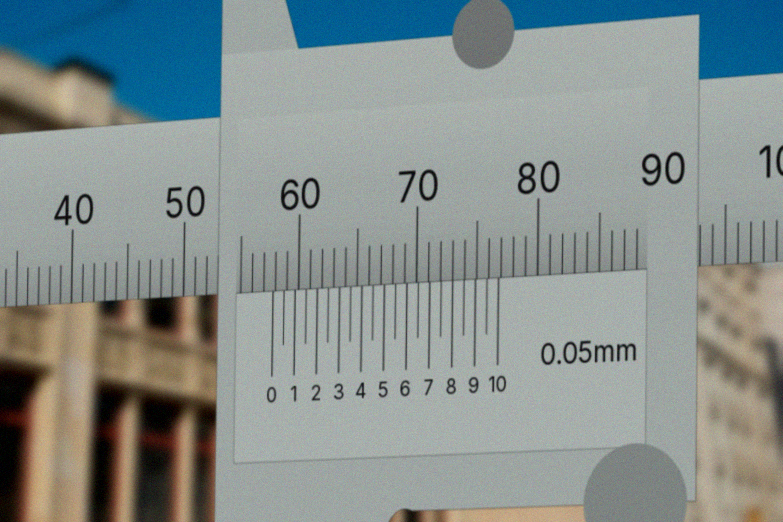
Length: {"value": 57.8, "unit": "mm"}
